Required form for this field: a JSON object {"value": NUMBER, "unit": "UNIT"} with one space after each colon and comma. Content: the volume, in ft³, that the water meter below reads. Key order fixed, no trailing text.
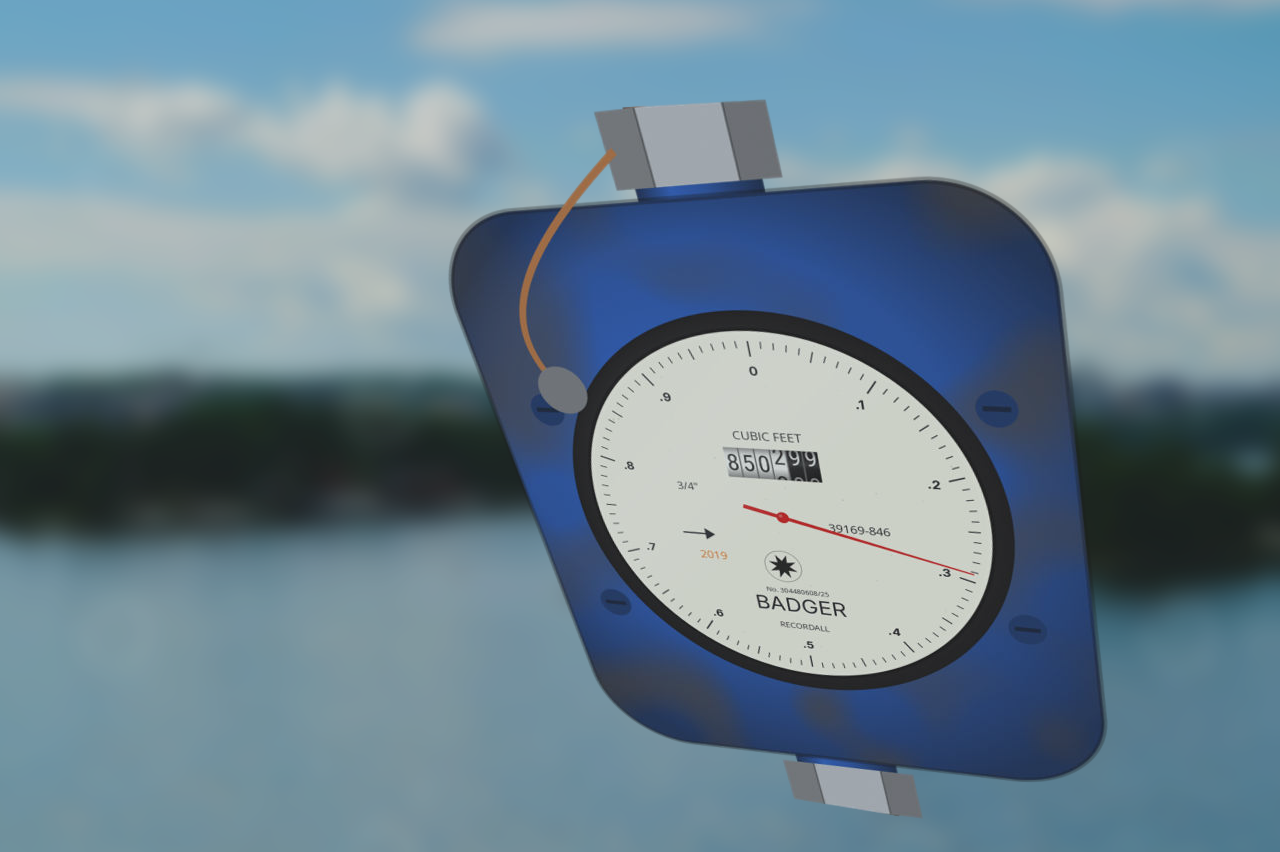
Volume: {"value": 850299.29, "unit": "ft³"}
